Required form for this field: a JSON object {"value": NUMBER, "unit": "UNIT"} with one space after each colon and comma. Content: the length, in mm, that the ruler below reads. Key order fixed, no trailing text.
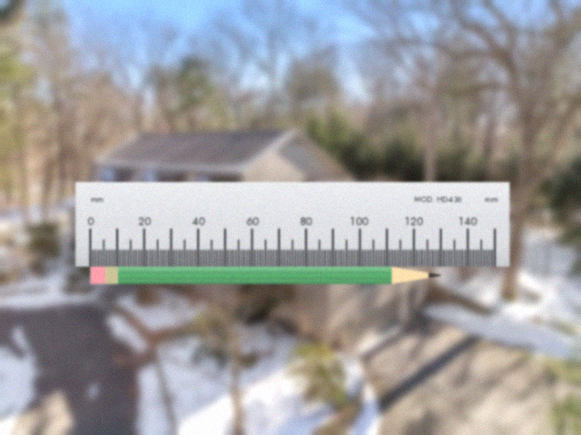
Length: {"value": 130, "unit": "mm"}
